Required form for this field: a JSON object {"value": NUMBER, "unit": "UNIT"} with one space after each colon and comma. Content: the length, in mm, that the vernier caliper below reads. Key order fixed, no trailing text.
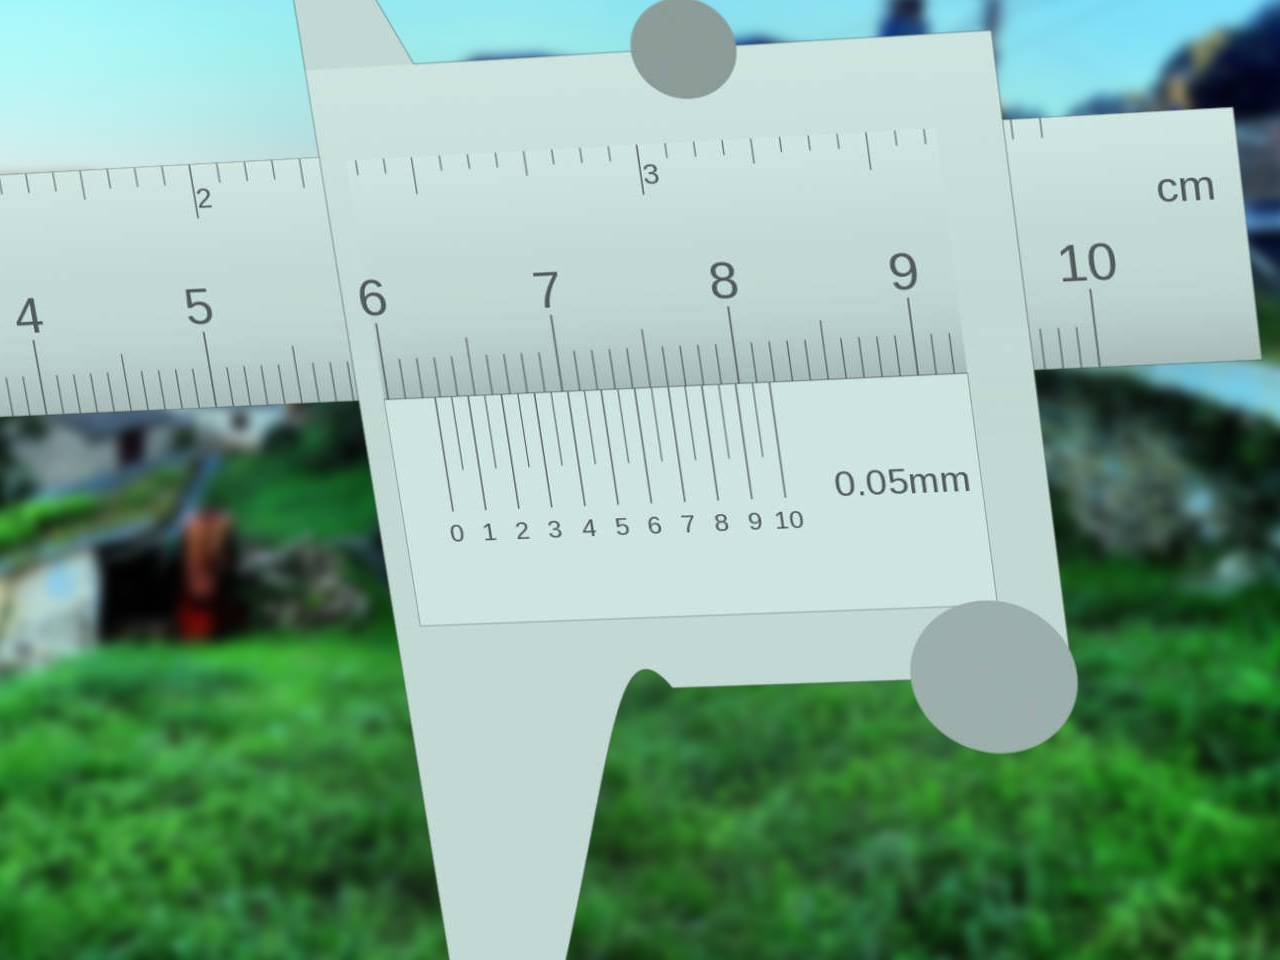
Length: {"value": 62.7, "unit": "mm"}
